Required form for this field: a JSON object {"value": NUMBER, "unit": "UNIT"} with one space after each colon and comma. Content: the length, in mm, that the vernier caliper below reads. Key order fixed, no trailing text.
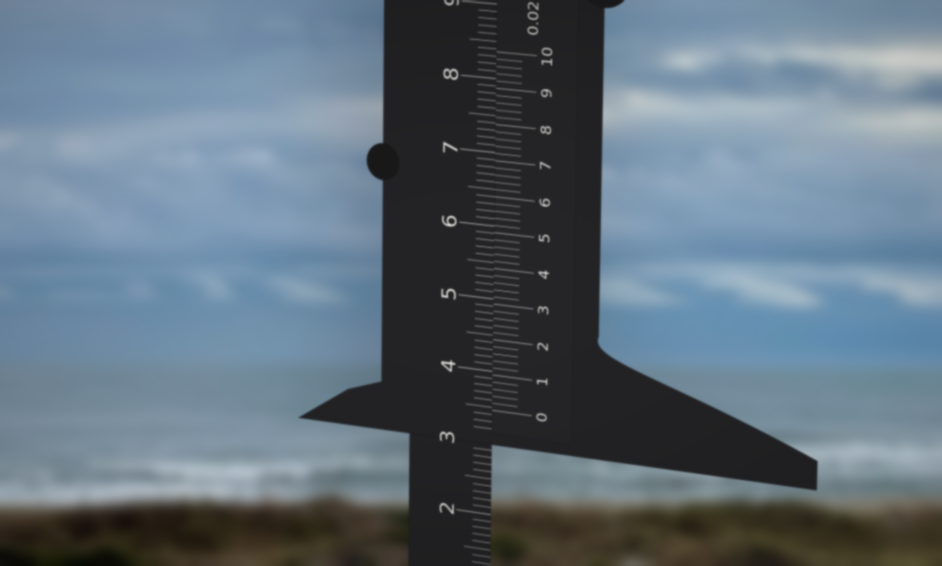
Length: {"value": 34.6, "unit": "mm"}
